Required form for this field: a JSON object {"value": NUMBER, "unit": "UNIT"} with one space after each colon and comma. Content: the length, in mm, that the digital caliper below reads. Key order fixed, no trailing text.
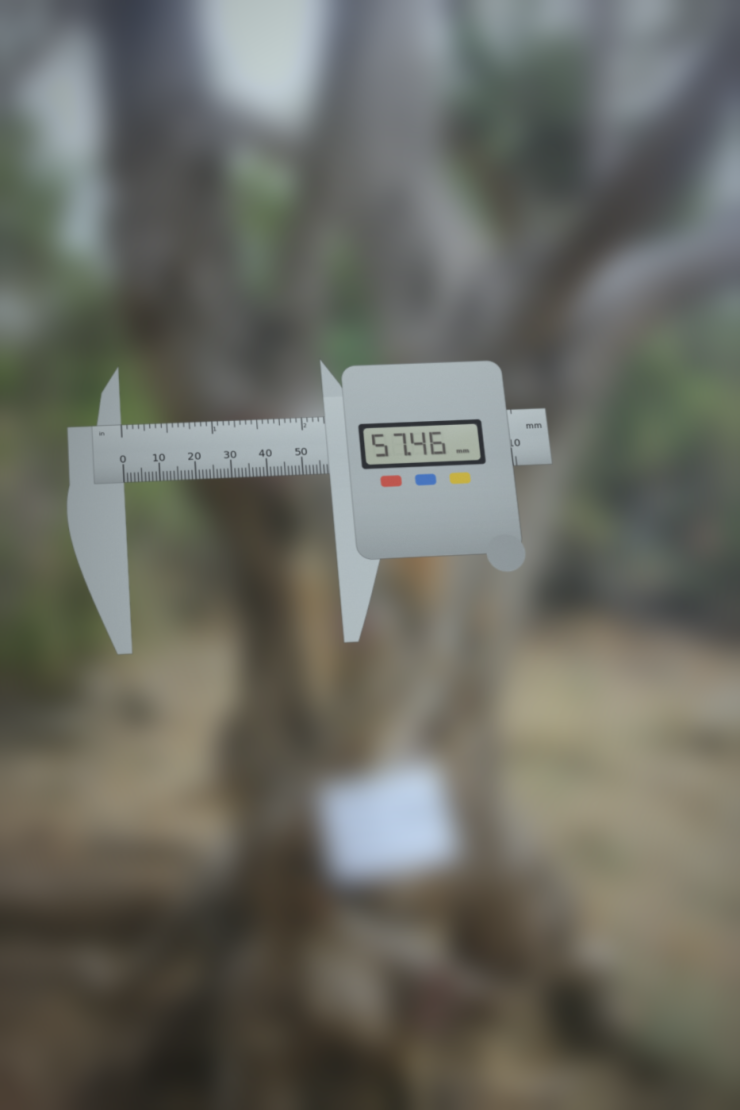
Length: {"value": 57.46, "unit": "mm"}
